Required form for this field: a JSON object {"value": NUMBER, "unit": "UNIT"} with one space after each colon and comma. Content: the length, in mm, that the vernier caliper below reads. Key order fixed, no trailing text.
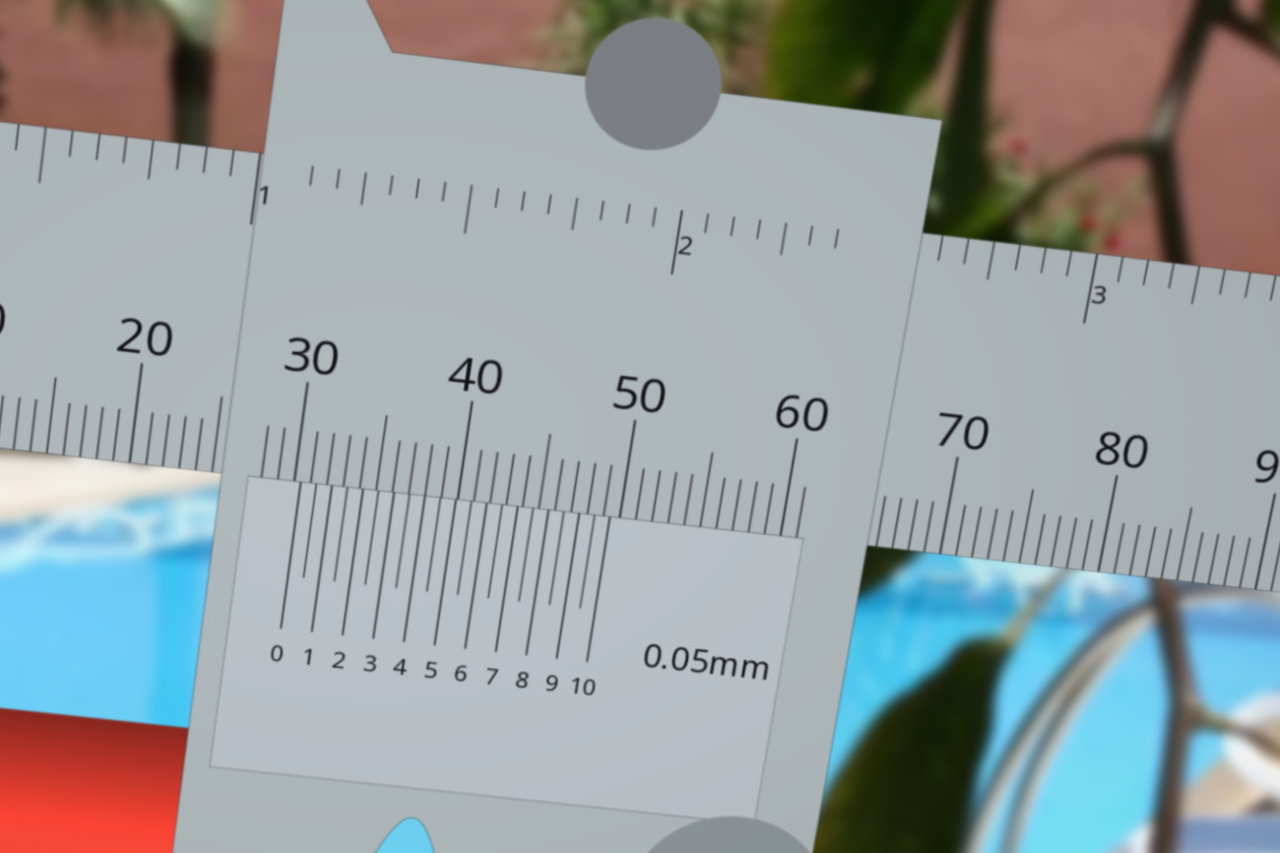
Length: {"value": 30.4, "unit": "mm"}
